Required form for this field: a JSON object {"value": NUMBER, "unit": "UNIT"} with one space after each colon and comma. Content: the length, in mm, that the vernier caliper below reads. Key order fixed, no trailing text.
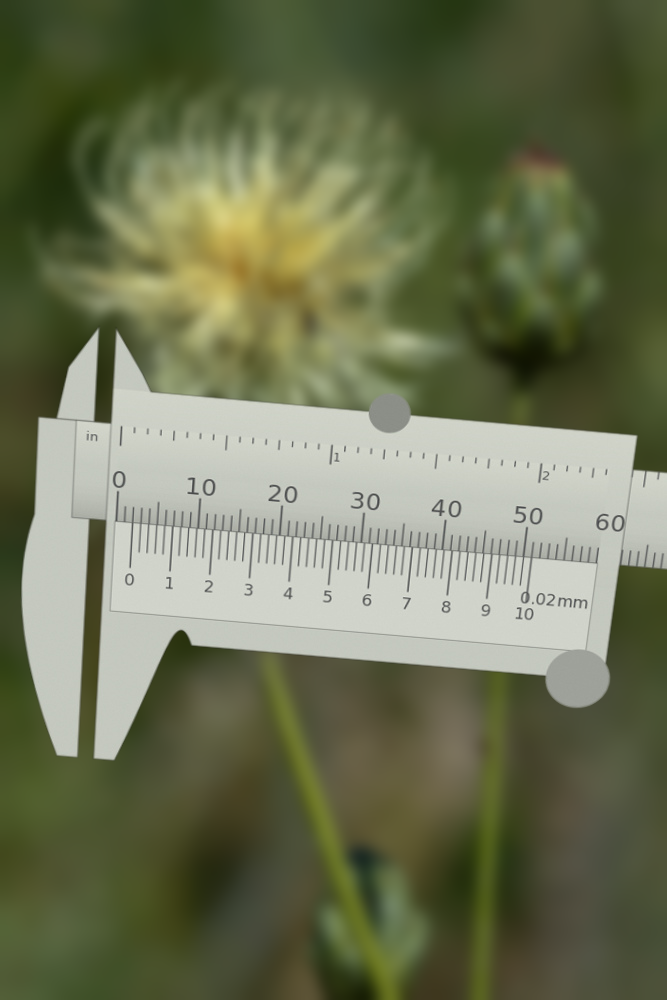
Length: {"value": 2.0, "unit": "mm"}
